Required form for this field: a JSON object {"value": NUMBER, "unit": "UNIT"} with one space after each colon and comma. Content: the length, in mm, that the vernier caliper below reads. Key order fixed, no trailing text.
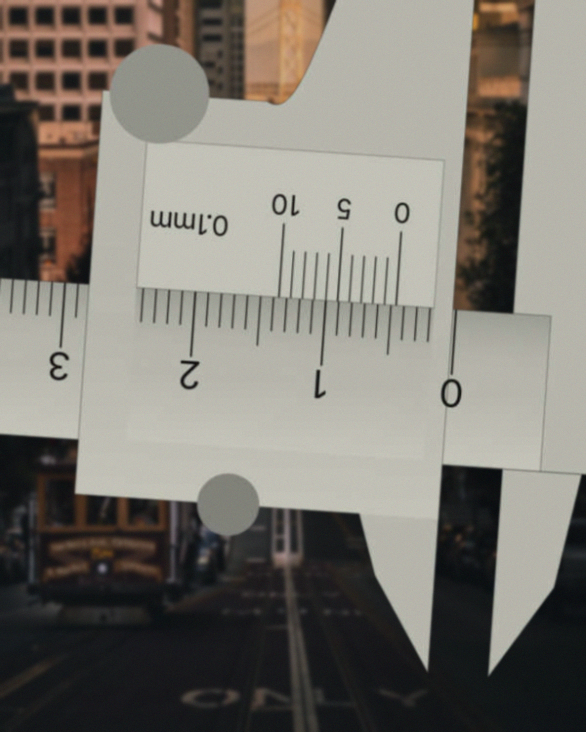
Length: {"value": 4.6, "unit": "mm"}
